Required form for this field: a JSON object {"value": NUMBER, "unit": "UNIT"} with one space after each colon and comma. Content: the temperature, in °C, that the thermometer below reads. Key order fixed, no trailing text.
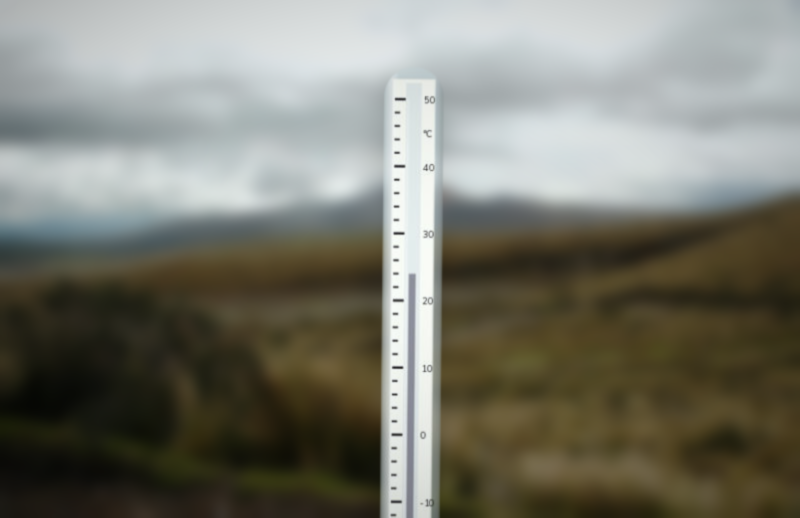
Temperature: {"value": 24, "unit": "°C"}
